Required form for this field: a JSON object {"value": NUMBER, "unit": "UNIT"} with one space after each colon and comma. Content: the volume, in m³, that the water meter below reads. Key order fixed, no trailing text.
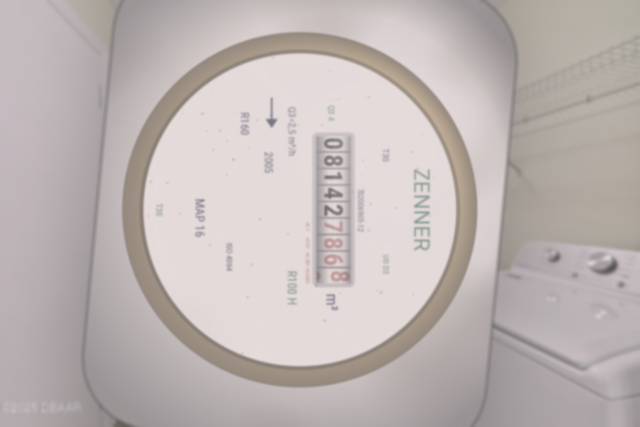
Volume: {"value": 8142.7868, "unit": "m³"}
